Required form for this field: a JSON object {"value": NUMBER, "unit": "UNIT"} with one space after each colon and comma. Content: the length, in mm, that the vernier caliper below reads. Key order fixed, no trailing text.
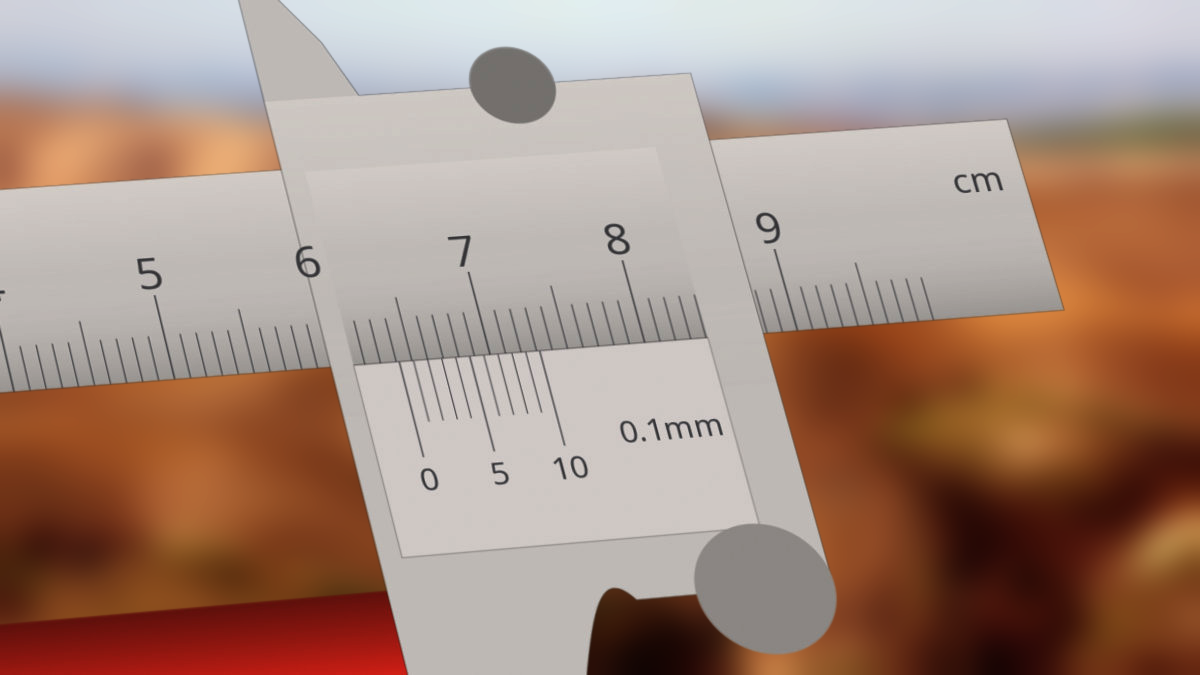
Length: {"value": 64.2, "unit": "mm"}
